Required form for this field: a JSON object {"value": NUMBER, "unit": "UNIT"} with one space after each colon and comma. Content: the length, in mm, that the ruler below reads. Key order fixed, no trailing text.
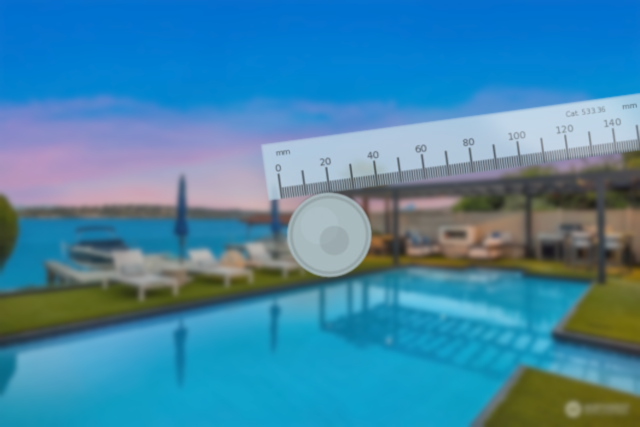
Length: {"value": 35, "unit": "mm"}
